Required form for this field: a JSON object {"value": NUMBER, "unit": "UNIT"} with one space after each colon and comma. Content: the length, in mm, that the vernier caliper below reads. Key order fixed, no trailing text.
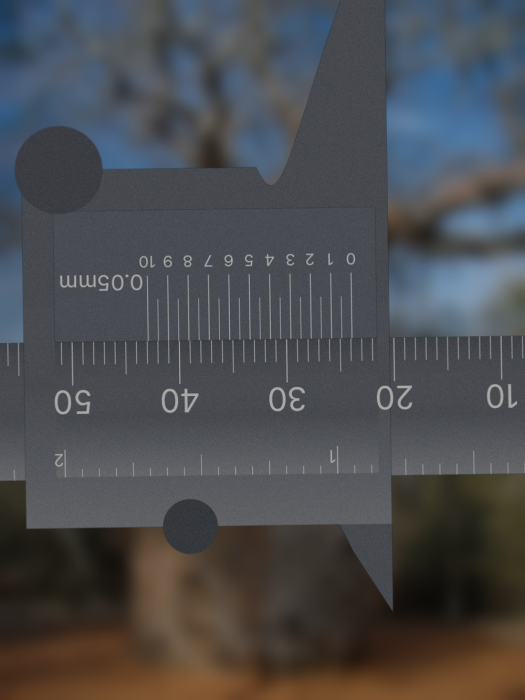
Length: {"value": 23.9, "unit": "mm"}
